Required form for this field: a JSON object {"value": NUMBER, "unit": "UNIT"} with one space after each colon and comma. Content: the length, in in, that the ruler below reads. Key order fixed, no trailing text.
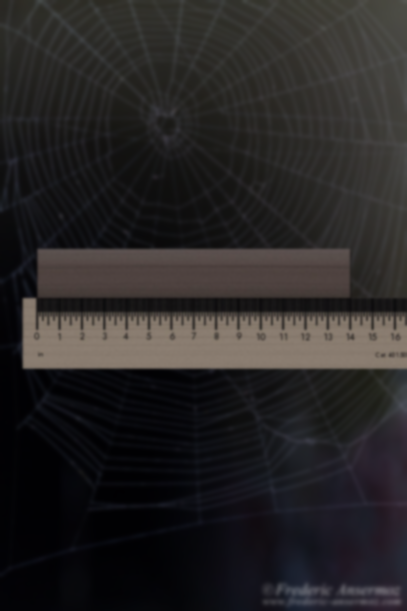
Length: {"value": 14, "unit": "in"}
